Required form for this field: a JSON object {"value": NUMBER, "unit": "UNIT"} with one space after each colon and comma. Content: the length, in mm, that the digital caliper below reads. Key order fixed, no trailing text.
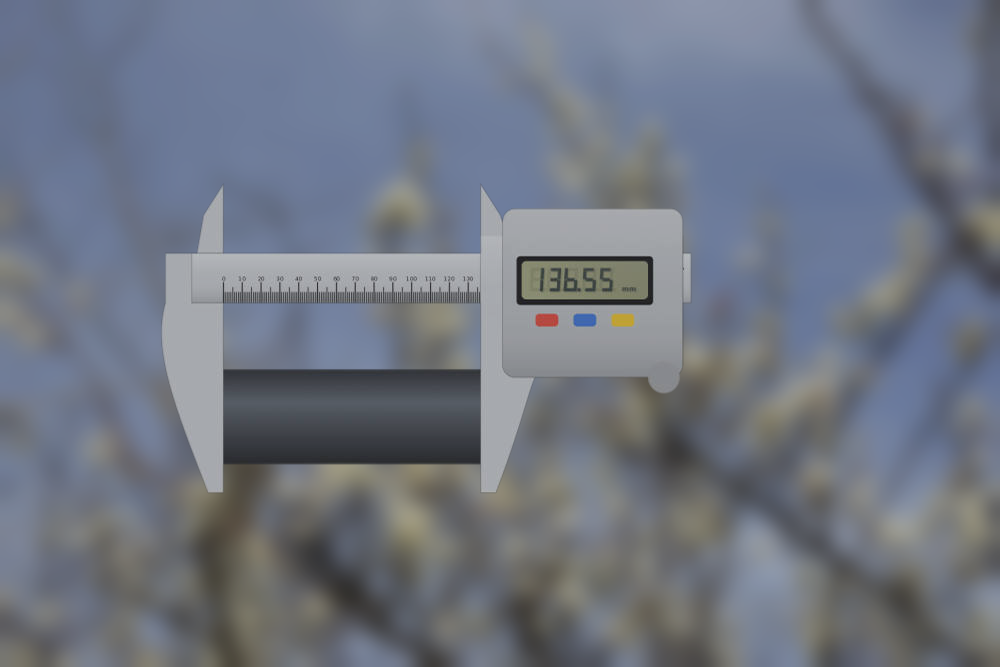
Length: {"value": 136.55, "unit": "mm"}
